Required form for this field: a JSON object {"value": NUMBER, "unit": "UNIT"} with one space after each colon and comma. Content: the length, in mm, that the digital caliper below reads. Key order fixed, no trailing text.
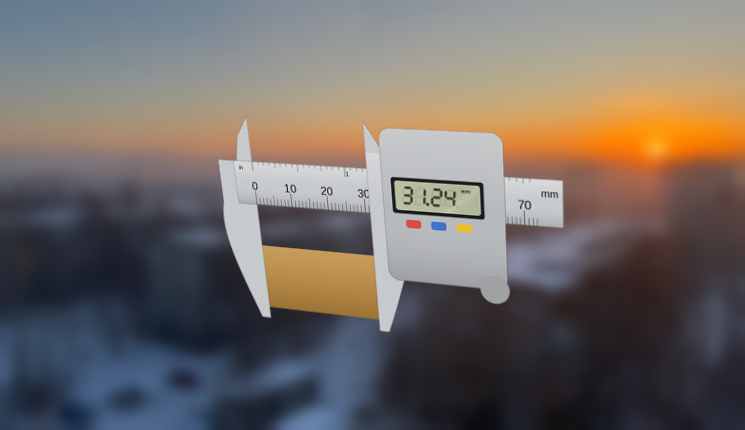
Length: {"value": 31.24, "unit": "mm"}
